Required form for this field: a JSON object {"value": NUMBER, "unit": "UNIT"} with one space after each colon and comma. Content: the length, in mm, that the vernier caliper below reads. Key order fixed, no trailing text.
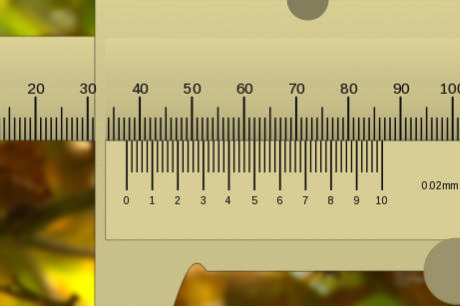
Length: {"value": 37.5, "unit": "mm"}
